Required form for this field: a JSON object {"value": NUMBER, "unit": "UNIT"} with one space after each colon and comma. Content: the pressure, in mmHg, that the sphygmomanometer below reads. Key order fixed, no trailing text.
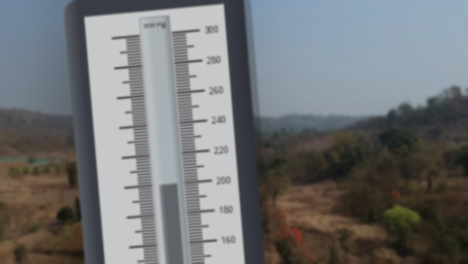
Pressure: {"value": 200, "unit": "mmHg"}
